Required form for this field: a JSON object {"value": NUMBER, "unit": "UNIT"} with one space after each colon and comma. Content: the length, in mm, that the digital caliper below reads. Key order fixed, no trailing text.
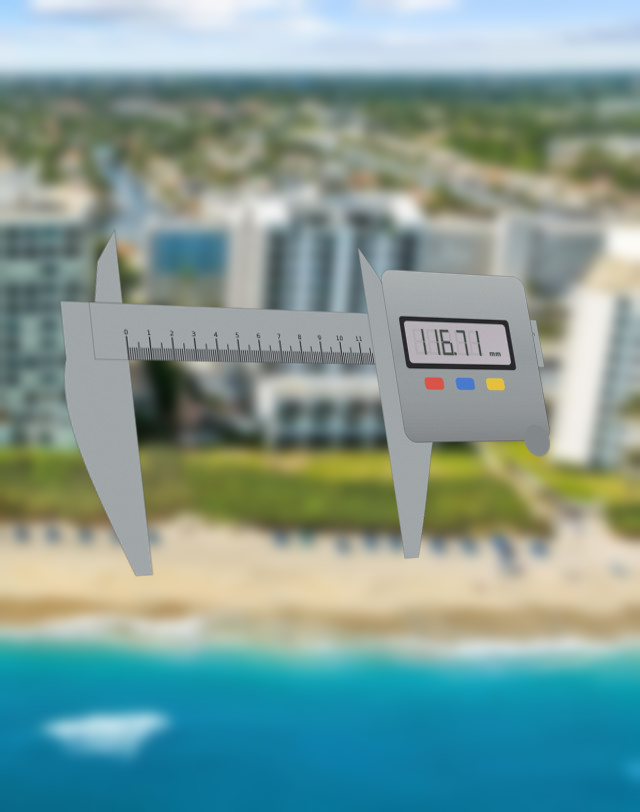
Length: {"value": 116.71, "unit": "mm"}
